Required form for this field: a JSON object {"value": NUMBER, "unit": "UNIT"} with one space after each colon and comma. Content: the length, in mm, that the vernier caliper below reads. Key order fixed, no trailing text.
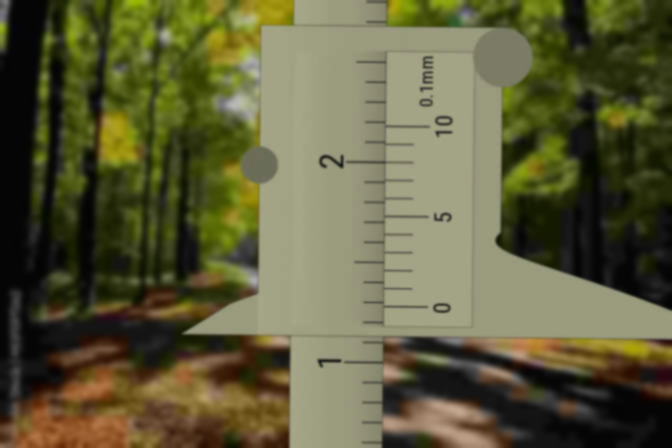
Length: {"value": 12.8, "unit": "mm"}
